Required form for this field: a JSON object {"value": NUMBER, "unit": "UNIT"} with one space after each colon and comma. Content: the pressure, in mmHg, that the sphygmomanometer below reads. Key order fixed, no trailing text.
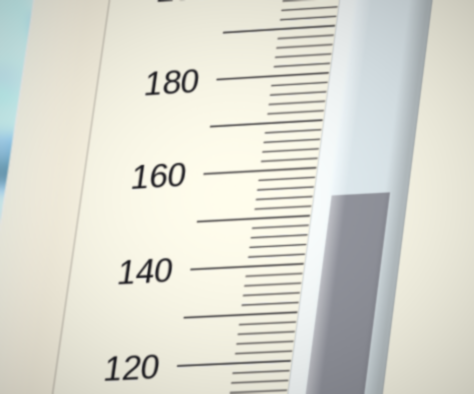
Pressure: {"value": 154, "unit": "mmHg"}
